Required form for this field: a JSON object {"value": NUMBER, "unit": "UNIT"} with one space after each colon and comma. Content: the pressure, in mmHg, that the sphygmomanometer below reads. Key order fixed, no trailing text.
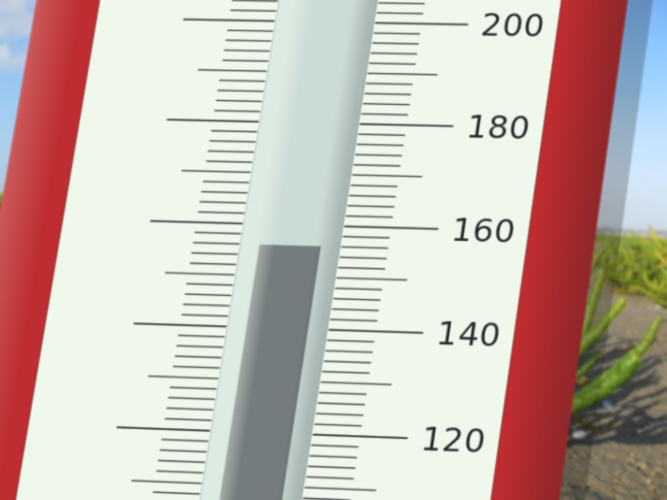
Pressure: {"value": 156, "unit": "mmHg"}
